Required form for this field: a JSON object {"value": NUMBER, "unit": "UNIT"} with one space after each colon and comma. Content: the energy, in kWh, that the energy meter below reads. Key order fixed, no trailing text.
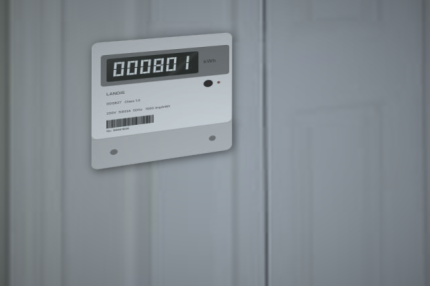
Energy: {"value": 801, "unit": "kWh"}
